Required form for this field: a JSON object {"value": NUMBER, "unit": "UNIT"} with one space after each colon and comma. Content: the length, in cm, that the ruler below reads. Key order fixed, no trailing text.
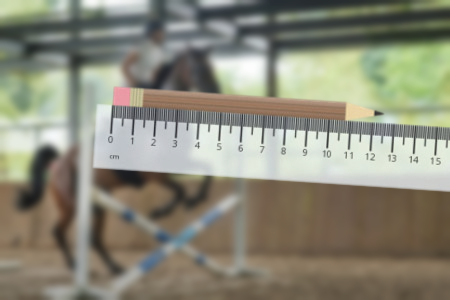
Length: {"value": 12.5, "unit": "cm"}
